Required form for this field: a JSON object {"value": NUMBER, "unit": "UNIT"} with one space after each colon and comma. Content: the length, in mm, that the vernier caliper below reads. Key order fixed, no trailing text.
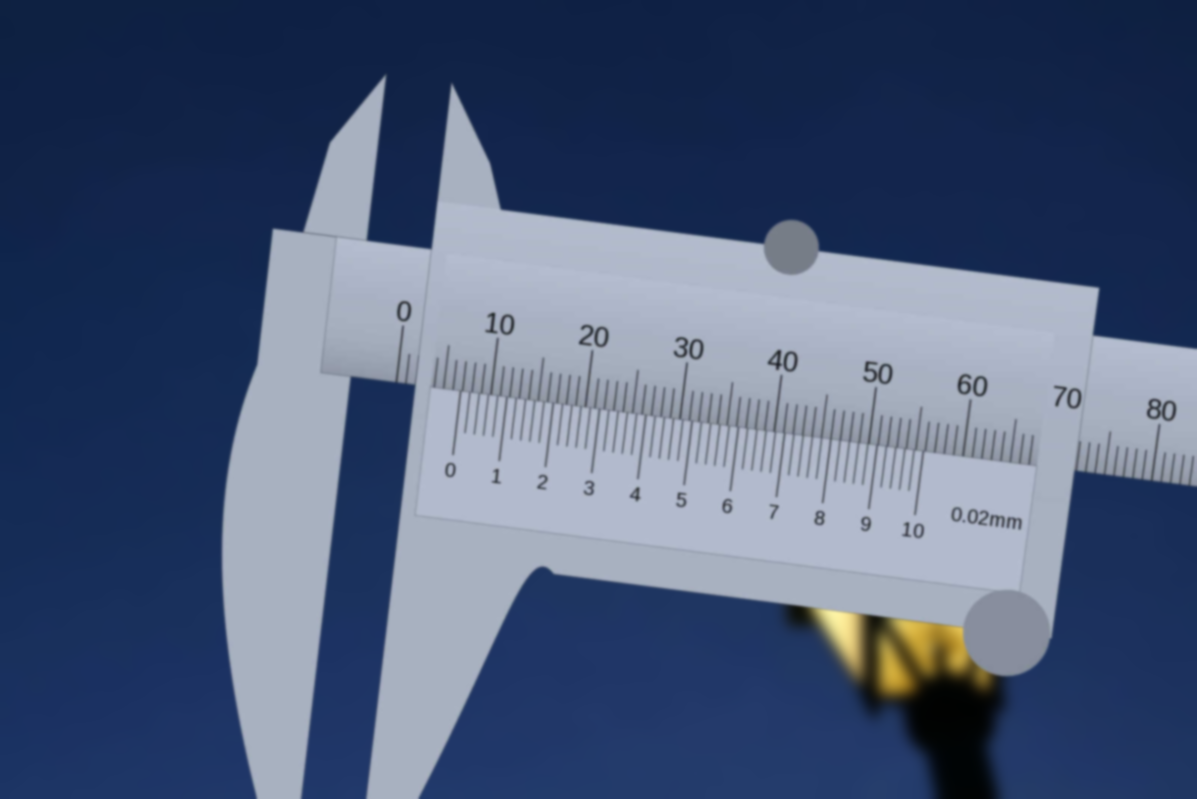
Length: {"value": 6.8, "unit": "mm"}
